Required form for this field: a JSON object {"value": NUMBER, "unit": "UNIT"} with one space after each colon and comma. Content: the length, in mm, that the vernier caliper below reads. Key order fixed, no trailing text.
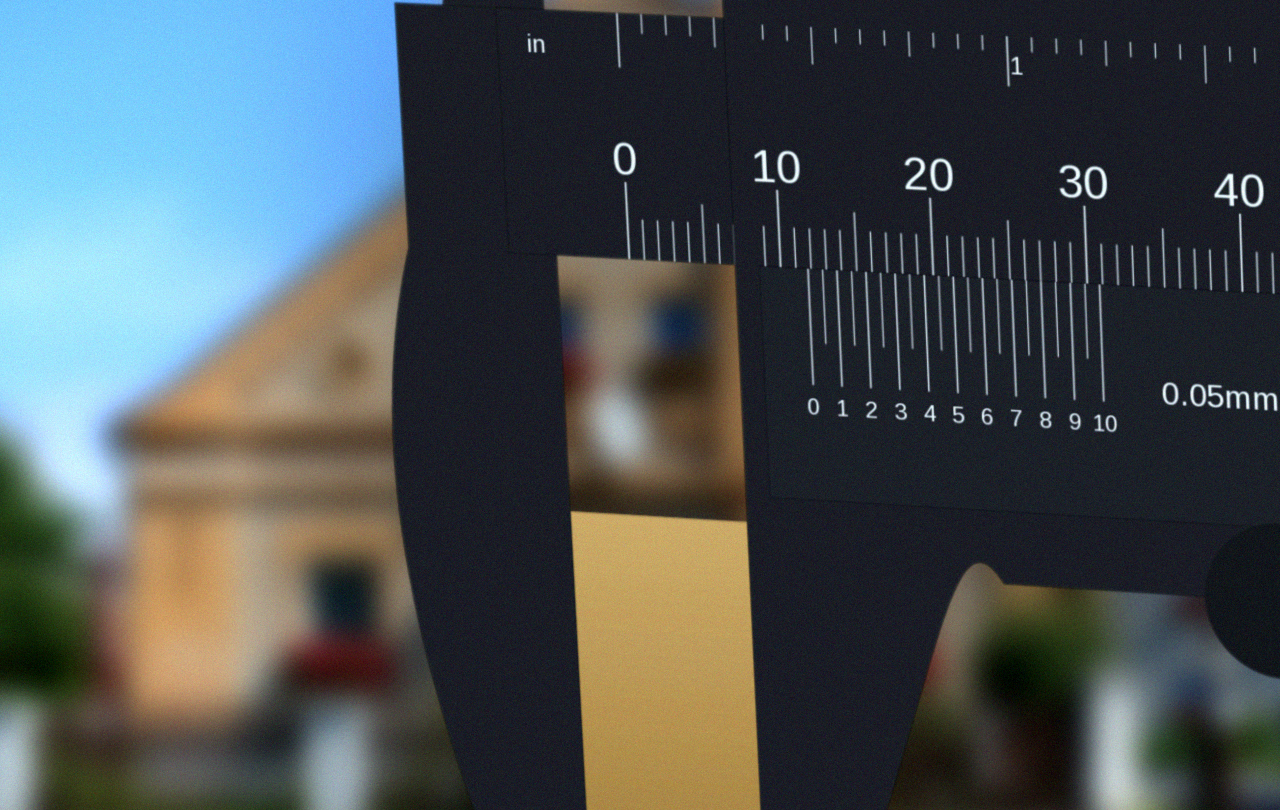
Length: {"value": 11.8, "unit": "mm"}
